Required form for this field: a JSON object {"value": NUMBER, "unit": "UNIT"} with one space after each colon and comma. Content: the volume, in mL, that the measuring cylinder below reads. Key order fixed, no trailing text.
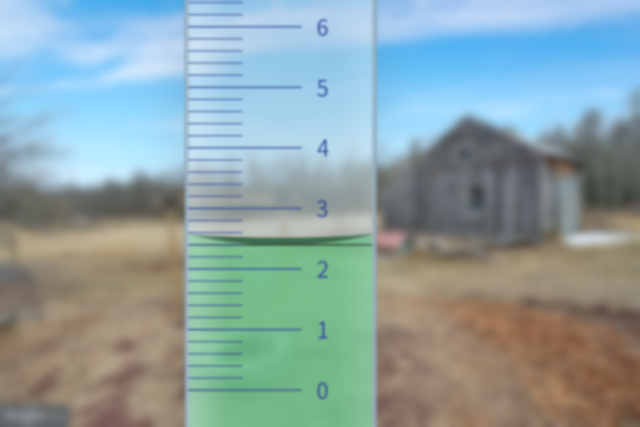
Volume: {"value": 2.4, "unit": "mL"}
